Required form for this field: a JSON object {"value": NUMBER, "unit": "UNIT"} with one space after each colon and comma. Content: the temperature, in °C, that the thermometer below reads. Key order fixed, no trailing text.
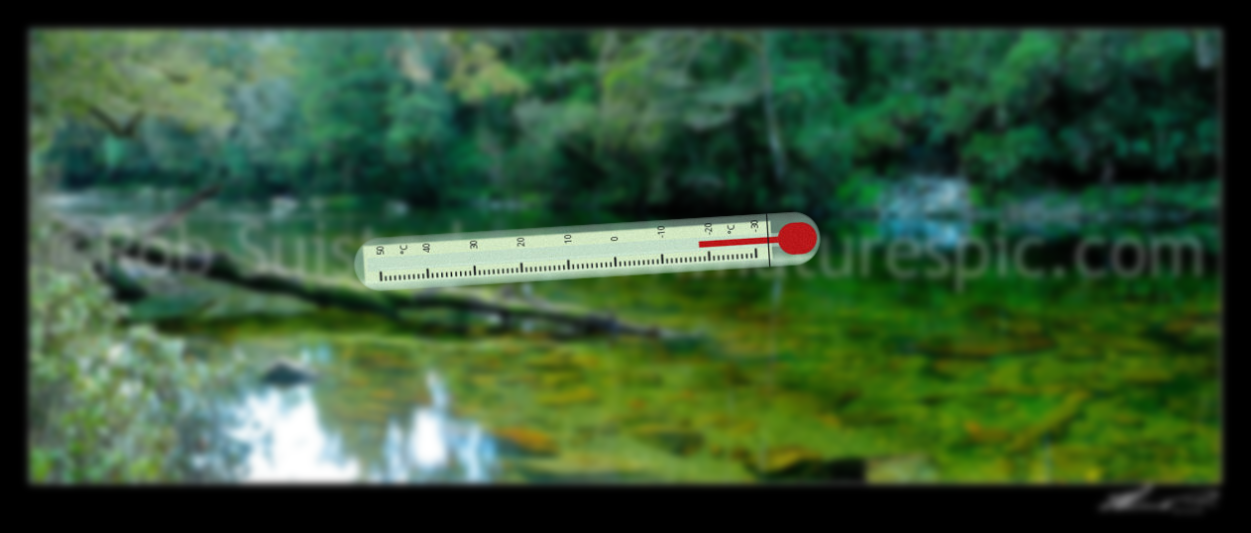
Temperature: {"value": -18, "unit": "°C"}
